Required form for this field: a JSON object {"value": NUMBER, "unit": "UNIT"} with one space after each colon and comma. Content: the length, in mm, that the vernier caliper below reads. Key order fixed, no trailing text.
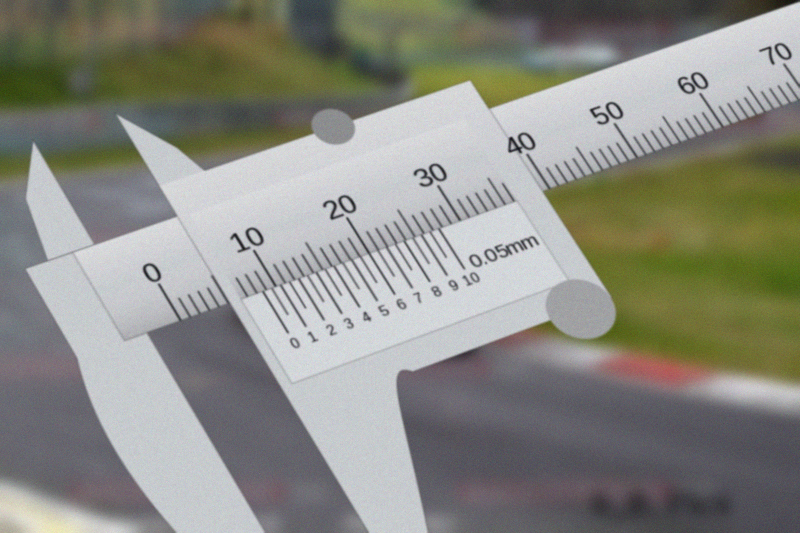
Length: {"value": 8.6, "unit": "mm"}
